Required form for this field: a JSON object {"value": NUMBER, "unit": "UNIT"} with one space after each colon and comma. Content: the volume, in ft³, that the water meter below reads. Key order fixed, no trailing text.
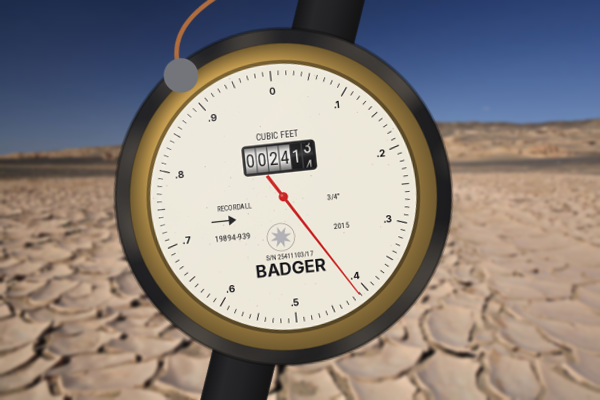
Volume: {"value": 2413.41, "unit": "ft³"}
